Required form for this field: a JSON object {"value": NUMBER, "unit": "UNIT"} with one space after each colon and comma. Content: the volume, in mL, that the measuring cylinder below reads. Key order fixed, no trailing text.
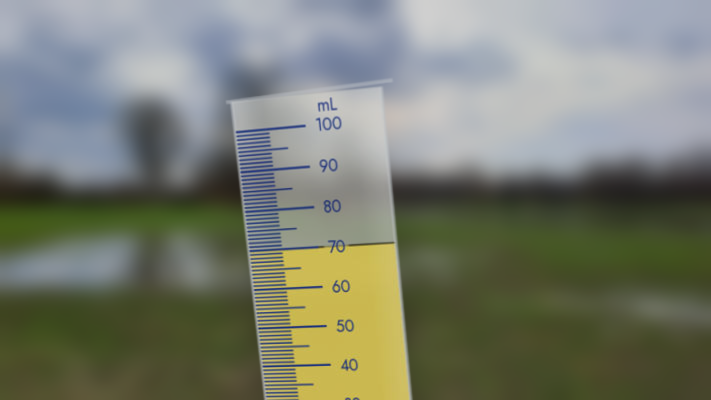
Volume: {"value": 70, "unit": "mL"}
